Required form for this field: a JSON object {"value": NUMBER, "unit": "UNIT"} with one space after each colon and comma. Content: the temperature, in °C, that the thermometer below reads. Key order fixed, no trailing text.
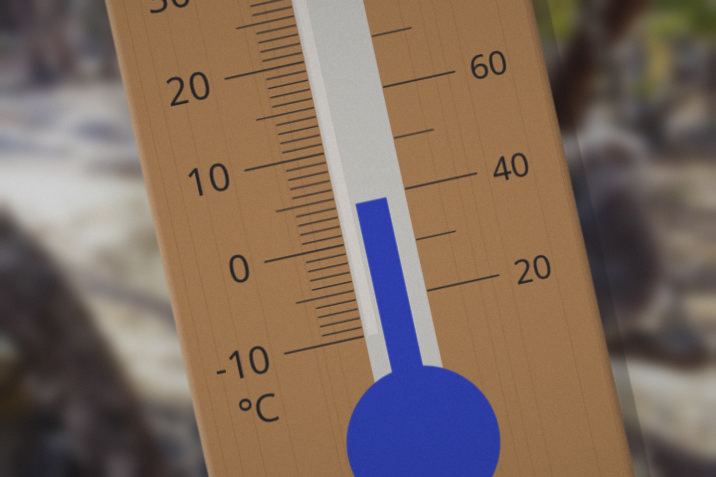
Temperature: {"value": 4, "unit": "°C"}
